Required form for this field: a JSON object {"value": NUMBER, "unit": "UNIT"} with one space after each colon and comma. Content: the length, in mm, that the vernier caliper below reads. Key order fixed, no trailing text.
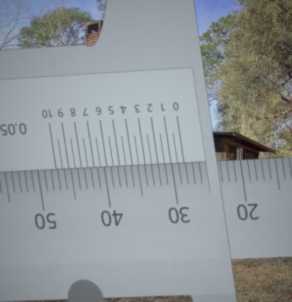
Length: {"value": 28.2, "unit": "mm"}
